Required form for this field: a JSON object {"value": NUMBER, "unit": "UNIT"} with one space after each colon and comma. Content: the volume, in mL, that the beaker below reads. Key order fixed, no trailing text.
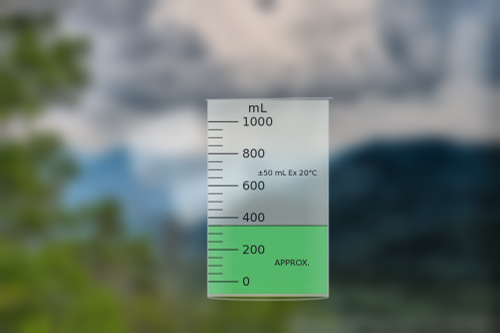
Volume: {"value": 350, "unit": "mL"}
